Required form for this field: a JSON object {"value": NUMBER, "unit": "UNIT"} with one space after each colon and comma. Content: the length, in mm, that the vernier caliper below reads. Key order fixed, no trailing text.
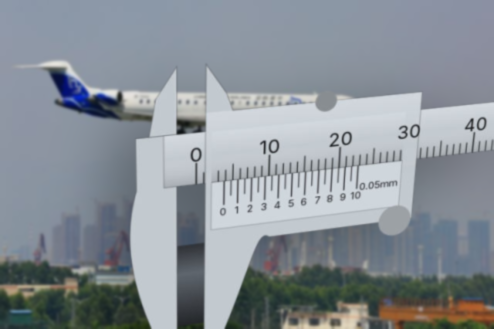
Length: {"value": 3.8, "unit": "mm"}
